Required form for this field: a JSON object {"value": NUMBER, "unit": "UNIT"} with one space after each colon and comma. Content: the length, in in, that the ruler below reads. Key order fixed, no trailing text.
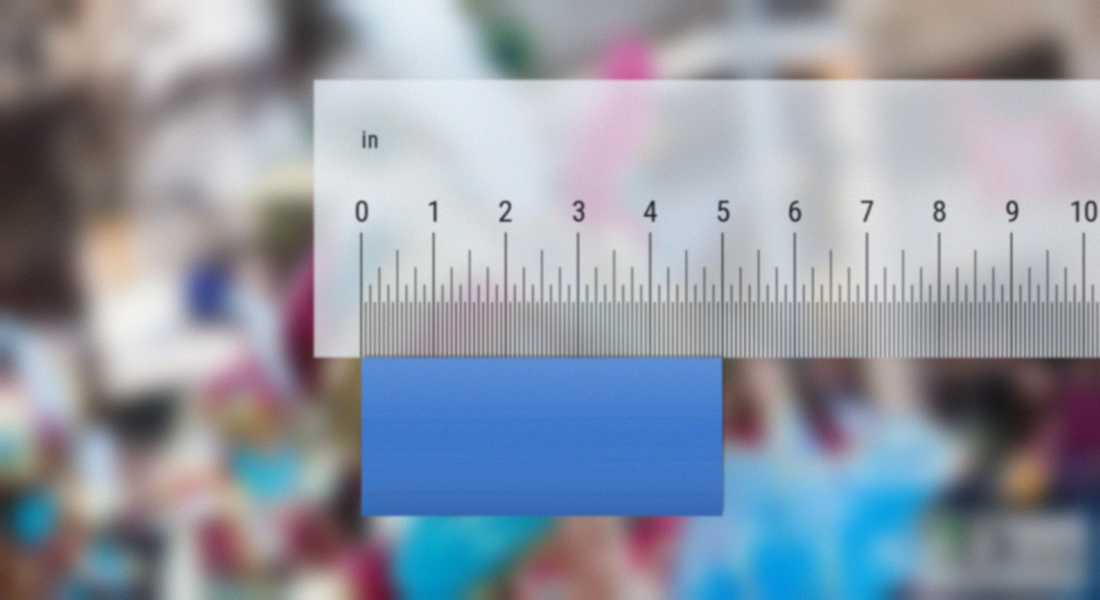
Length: {"value": 5, "unit": "in"}
